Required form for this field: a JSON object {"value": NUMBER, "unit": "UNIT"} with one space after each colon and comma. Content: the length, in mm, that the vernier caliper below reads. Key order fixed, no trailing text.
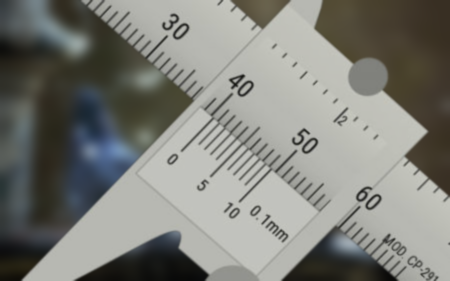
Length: {"value": 40.4, "unit": "mm"}
